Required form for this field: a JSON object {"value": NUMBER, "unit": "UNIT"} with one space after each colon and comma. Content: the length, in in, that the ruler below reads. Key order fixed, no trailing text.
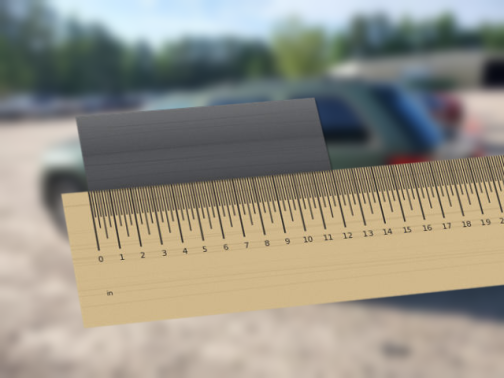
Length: {"value": 12, "unit": "in"}
